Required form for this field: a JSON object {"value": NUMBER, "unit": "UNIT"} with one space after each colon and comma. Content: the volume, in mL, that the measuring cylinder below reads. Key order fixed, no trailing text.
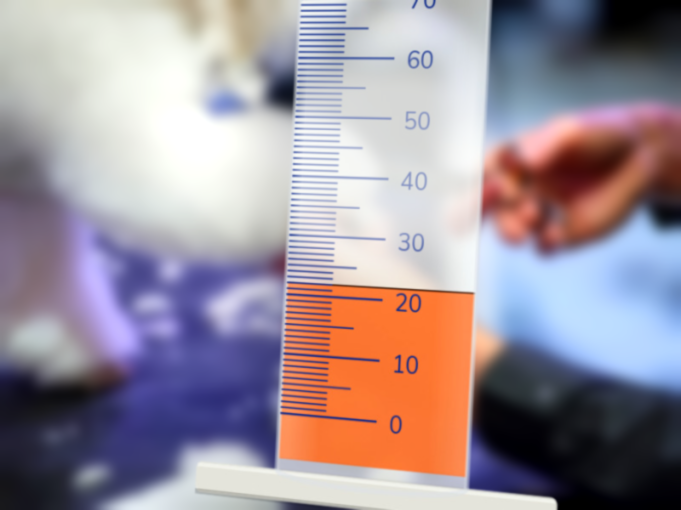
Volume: {"value": 22, "unit": "mL"}
